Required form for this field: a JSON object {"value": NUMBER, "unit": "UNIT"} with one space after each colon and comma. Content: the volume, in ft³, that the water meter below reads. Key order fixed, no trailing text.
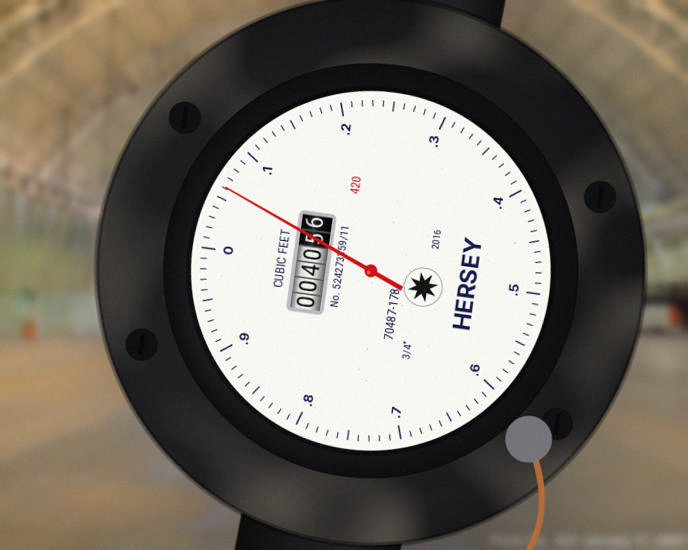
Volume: {"value": 4056.06, "unit": "ft³"}
